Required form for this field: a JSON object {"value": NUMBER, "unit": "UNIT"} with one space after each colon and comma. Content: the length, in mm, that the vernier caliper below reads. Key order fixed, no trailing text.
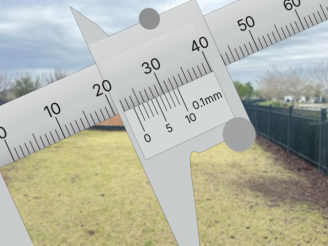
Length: {"value": 23.8, "unit": "mm"}
